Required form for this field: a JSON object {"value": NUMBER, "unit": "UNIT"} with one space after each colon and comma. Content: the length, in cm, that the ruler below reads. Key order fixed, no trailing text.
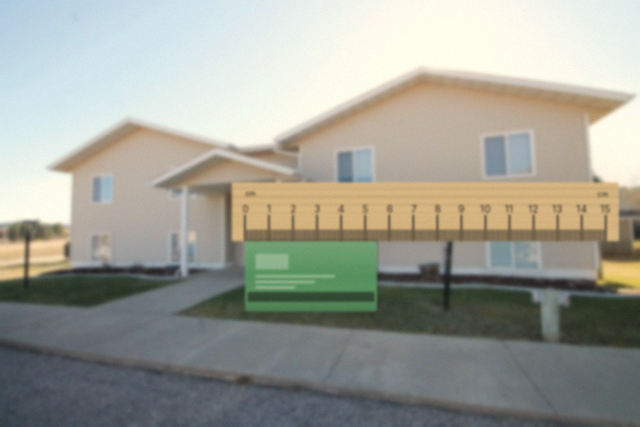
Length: {"value": 5.5, "unit": "cm"}
